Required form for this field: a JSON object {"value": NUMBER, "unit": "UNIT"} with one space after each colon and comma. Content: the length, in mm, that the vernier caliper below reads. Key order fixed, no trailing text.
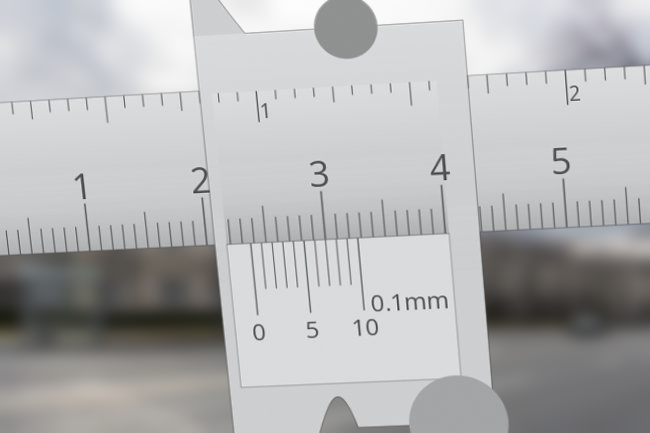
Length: {"value": 23.7, "unit": "mm"}
